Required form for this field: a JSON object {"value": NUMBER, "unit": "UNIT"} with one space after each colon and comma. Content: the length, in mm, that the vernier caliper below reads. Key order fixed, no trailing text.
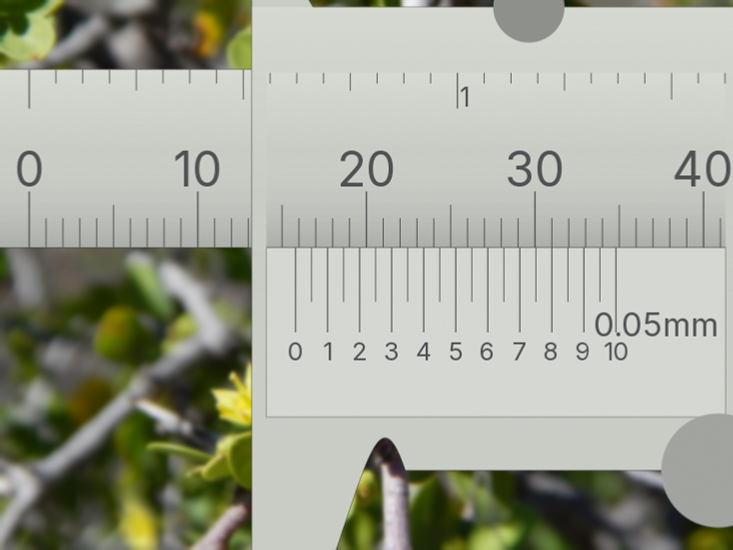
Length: {"value": 15.8, "unit": "mm"}
